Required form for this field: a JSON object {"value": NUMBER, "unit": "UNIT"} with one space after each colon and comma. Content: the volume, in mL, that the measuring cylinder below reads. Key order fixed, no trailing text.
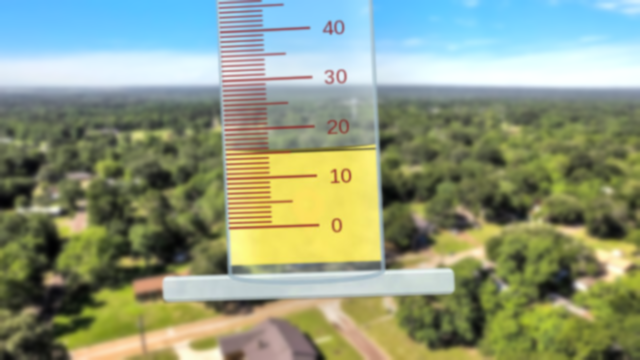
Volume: {"value": 15, "unit": "mL"}
